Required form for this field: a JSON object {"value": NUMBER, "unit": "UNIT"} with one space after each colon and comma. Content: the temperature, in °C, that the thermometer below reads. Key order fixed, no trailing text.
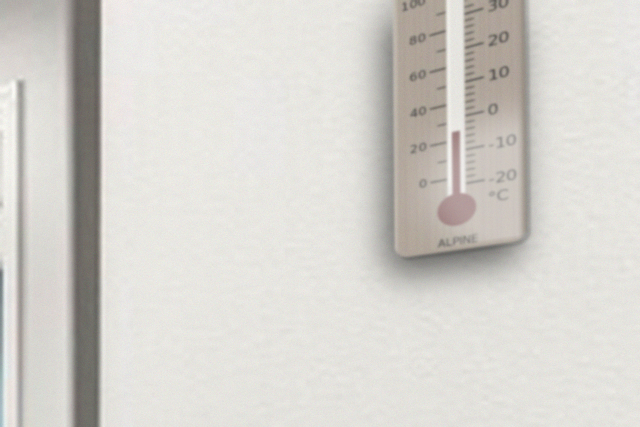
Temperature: {"value": -4, "unit": "°C"}
